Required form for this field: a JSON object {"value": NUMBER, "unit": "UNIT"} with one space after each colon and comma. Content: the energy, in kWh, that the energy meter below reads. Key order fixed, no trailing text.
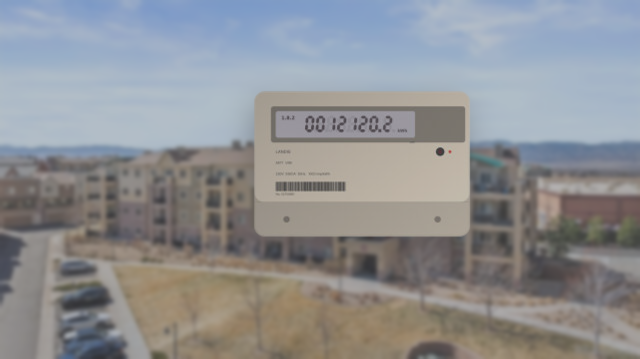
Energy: {"value": 12120.2, "unit": "kWh"}
